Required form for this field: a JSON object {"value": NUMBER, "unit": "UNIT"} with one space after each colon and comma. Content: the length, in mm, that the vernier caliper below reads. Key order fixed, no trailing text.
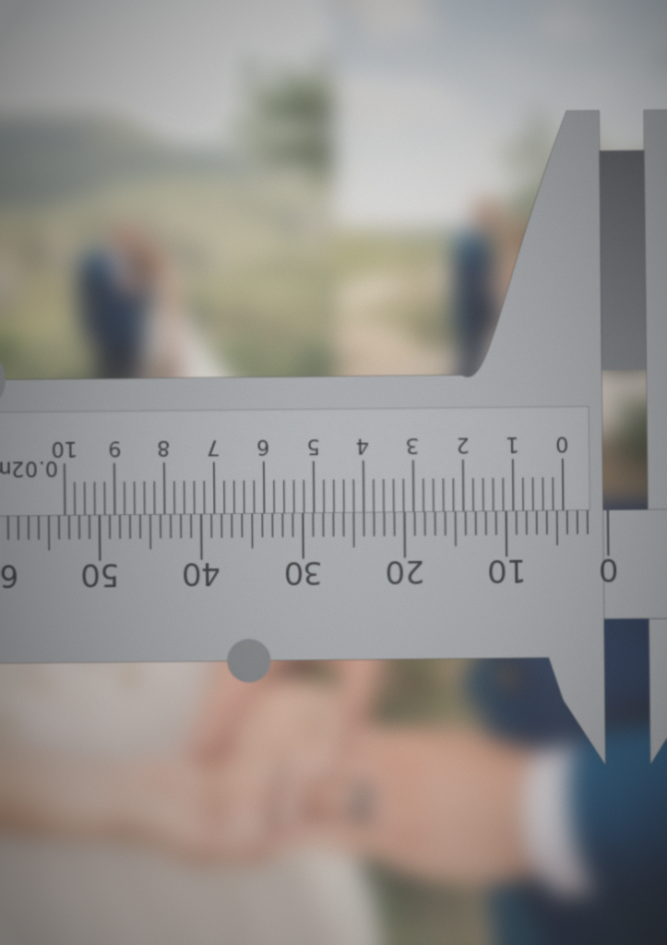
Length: {"value": 4.4, "unit": "mm"}
